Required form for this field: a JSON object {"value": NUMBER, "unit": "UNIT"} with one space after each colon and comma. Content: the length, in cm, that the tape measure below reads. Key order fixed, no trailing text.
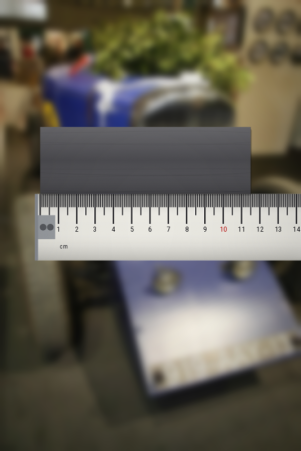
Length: {"value": 11.5, "unit": "cm"}
